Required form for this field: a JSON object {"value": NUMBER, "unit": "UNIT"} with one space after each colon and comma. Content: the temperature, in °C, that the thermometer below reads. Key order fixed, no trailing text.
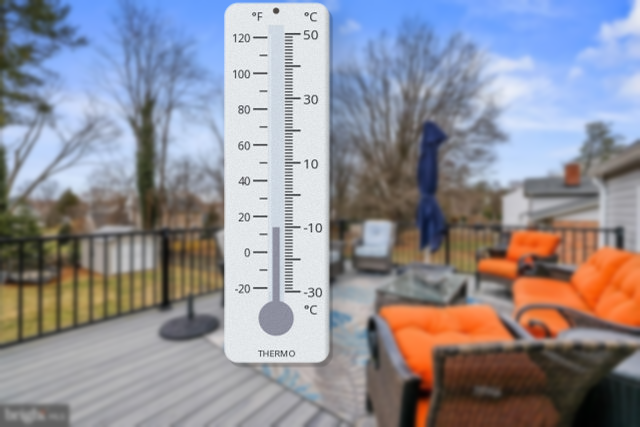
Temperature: {"value": -10, "unit": "°C"}
